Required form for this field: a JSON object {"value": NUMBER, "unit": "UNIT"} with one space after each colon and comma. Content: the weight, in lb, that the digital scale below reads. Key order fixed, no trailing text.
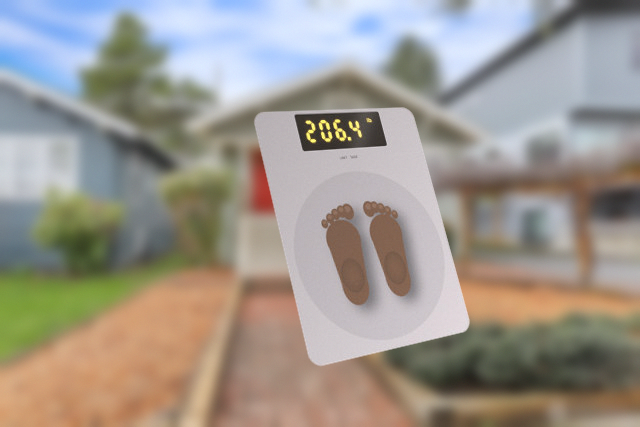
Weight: {"value": 206.4, "unit": "lb"}
